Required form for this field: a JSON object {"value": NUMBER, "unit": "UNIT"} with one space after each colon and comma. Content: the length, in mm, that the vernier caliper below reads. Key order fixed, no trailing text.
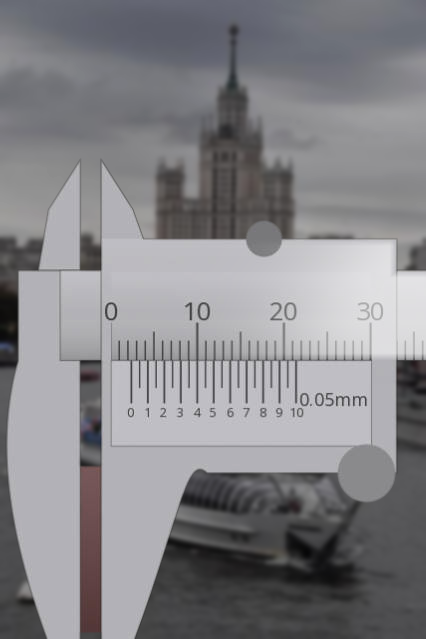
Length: {"value": 2.4, "unit": "mm"}
